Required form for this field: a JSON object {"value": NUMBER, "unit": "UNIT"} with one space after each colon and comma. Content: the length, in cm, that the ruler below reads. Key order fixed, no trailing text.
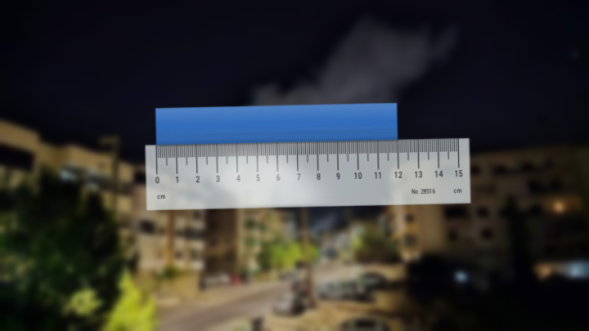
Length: {"value": 12, "unit": "cm"}
